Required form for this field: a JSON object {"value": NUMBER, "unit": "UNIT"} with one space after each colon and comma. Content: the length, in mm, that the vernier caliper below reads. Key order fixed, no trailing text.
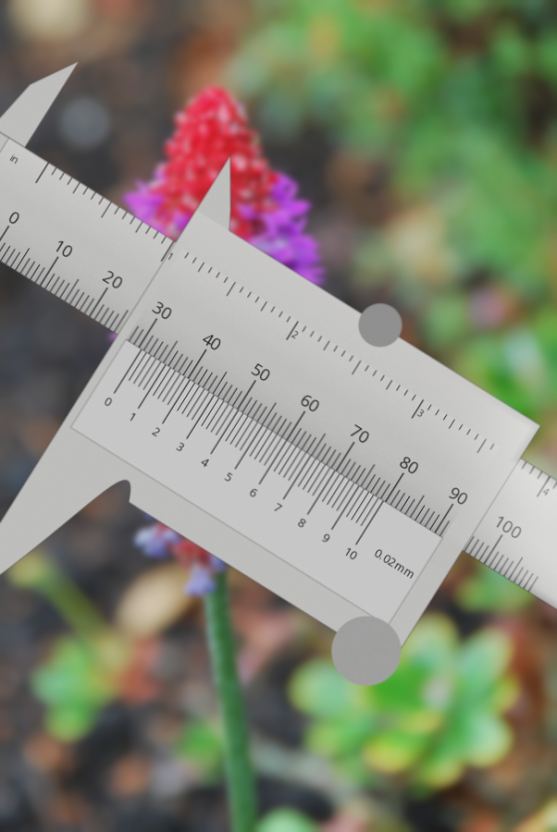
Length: {"value": 30.6, "unit": "mm"}
